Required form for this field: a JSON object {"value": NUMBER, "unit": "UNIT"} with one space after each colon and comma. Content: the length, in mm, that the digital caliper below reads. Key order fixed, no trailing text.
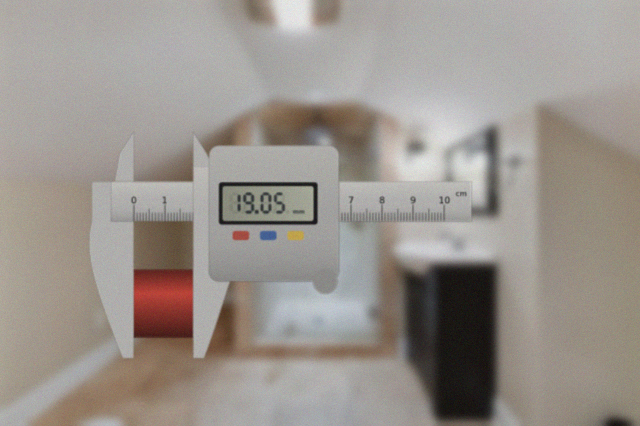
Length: {"value": 19.05, "unit": "mm"}
